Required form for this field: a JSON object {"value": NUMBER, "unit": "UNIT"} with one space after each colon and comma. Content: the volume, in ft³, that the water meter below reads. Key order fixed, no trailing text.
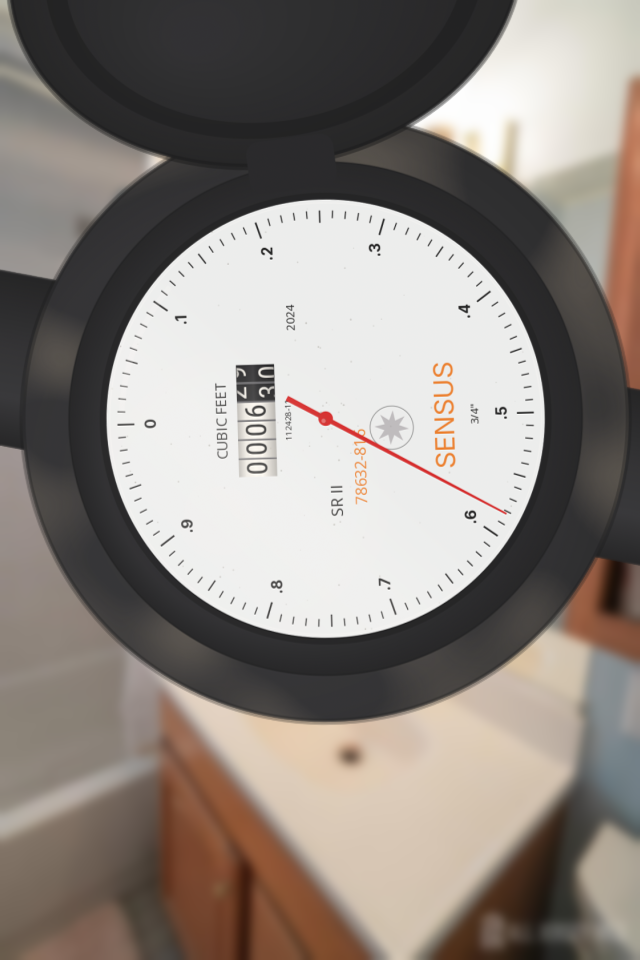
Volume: {"value": 629.58, "unit": "ft³"}
